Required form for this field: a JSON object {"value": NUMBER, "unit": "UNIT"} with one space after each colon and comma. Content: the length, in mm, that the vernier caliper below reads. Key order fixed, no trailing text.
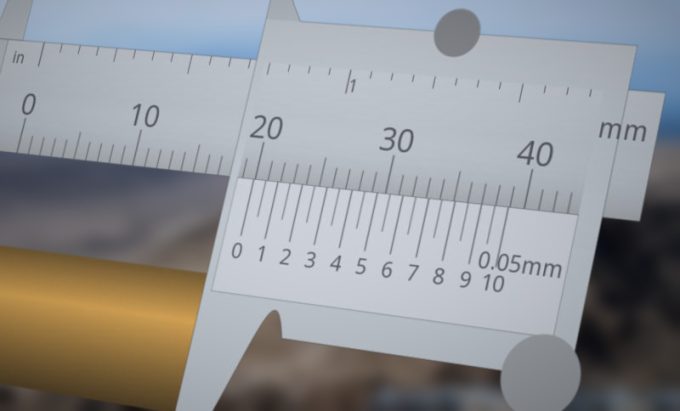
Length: {"value": 19.9, "unit": "mm"}
